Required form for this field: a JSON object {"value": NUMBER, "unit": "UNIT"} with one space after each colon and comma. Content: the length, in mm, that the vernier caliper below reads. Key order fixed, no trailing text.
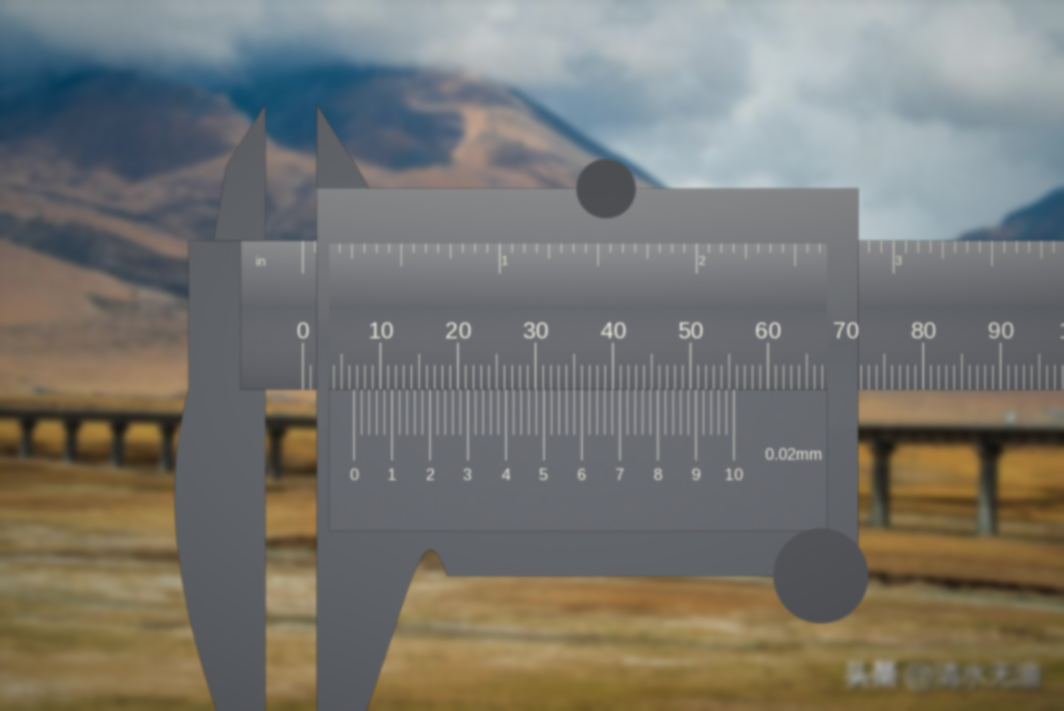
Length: {"value": 6.6, "unit": "mm"}
